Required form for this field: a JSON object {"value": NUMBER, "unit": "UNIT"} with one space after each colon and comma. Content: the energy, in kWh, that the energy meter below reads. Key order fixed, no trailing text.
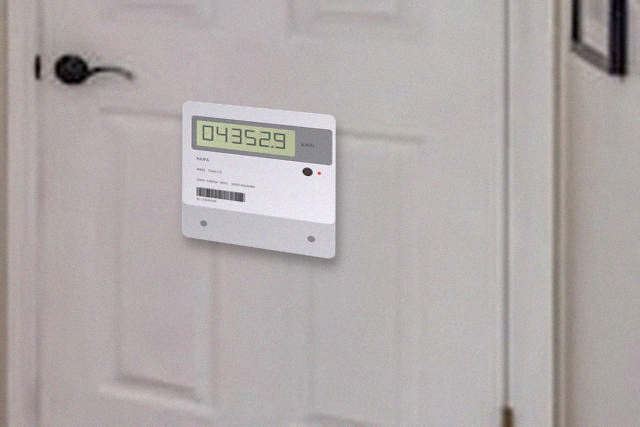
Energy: {"value": 4352.9, "unit": "kWh"}
